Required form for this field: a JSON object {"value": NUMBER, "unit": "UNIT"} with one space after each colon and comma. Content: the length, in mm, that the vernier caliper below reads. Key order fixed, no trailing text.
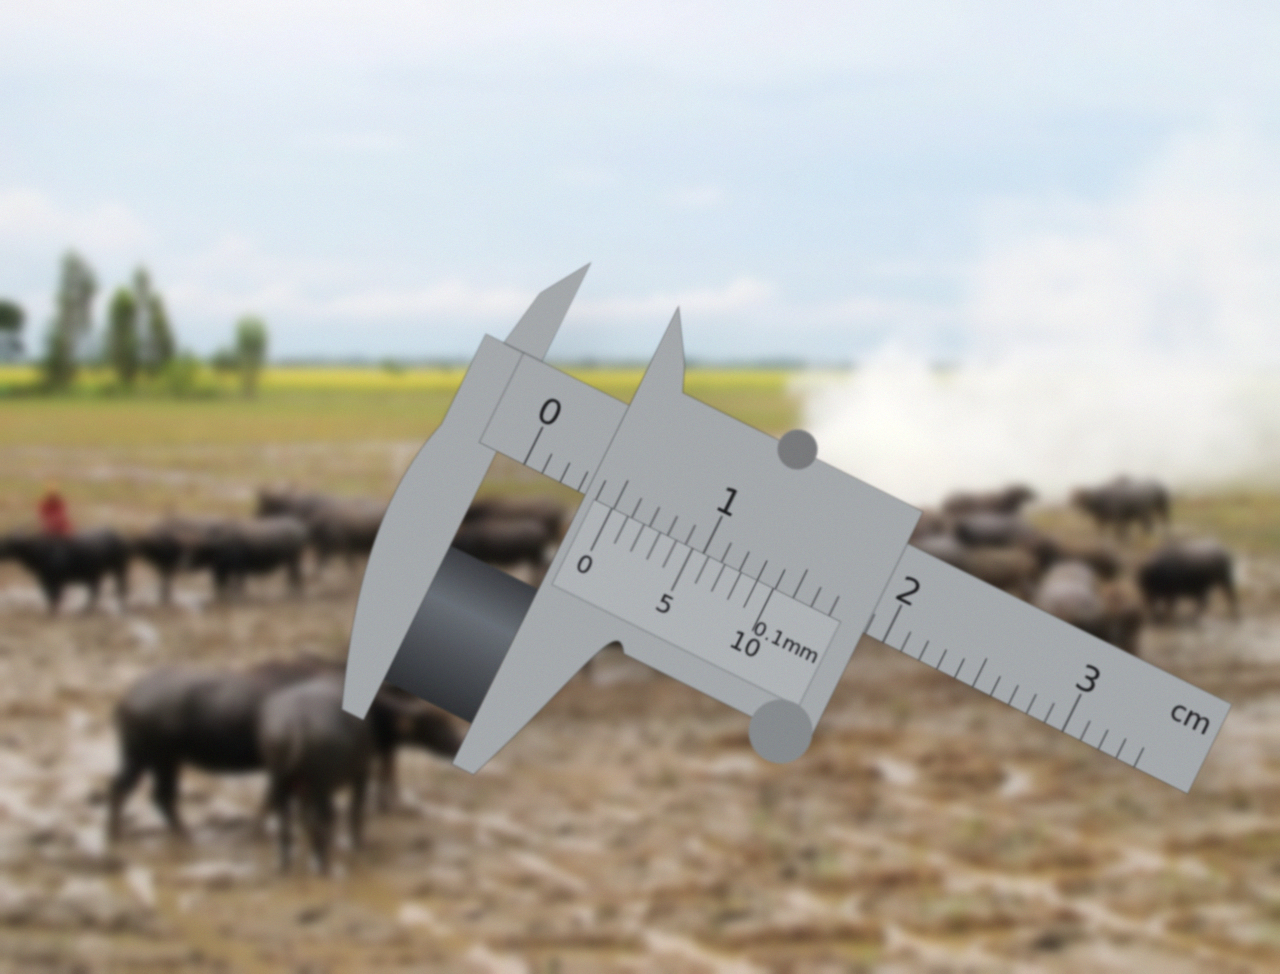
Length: {"value": 4.9, "unit": "mm"}
